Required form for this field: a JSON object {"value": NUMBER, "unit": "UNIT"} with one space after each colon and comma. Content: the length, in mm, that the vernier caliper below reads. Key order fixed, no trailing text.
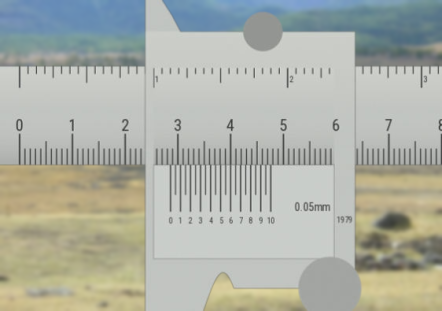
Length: {"value": 28.6, "unit": "mm"}
